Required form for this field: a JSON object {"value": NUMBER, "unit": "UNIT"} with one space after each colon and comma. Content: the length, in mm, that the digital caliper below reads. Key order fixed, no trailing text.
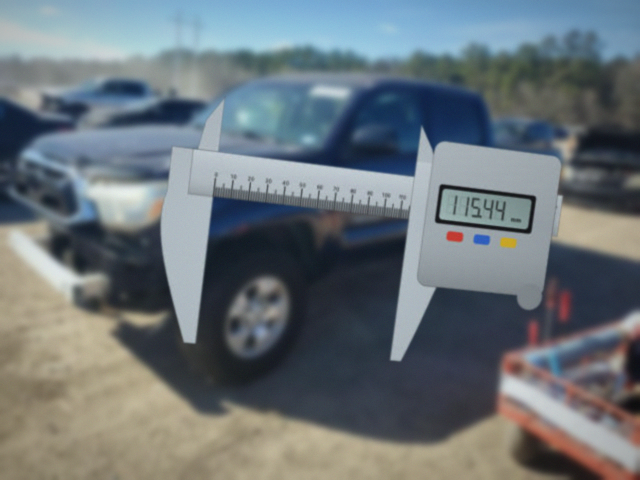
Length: {"value": 115.44, "unit": "mm"}
